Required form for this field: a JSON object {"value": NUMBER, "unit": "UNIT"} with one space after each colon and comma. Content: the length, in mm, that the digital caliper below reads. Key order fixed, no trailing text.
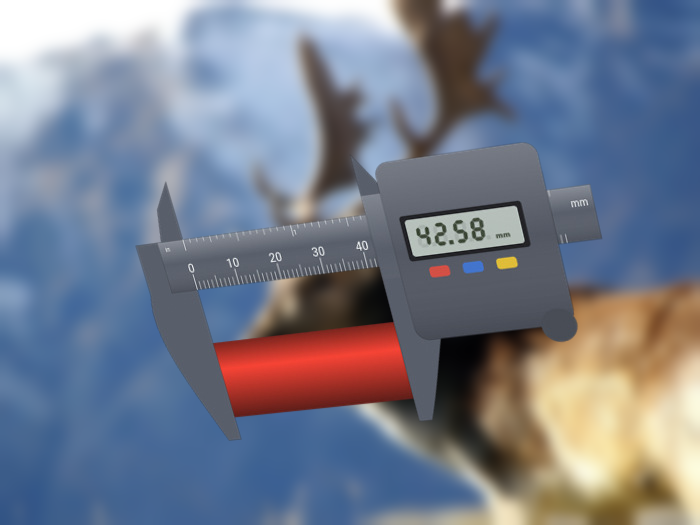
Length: {"value": 42.58, "unit": "mm"}
